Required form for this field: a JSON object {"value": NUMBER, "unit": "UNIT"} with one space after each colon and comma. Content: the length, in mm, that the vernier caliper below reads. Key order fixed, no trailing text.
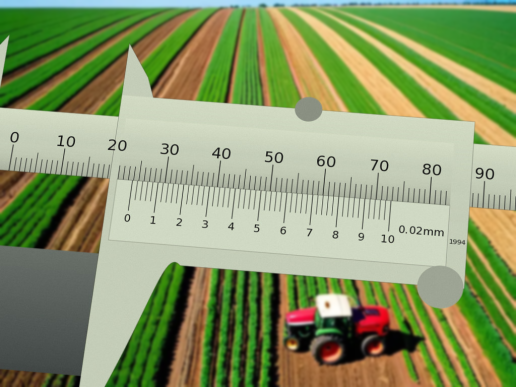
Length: {"value": 23.8, "unit": "mm"}
